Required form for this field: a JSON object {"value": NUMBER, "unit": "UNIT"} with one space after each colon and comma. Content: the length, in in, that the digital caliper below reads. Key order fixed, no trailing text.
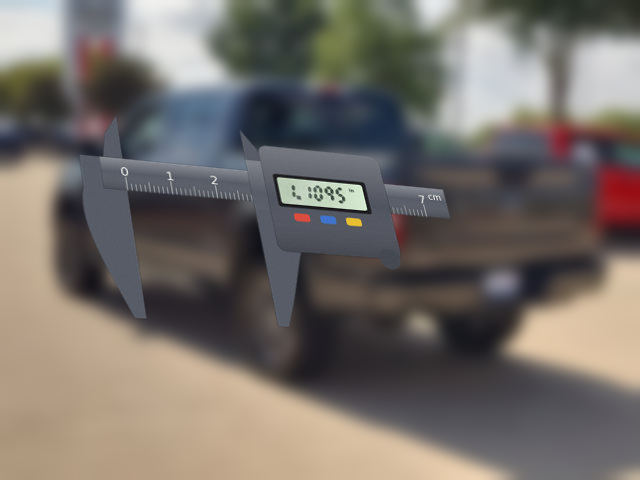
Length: {"value": 1.1095, "unit": "in"}
